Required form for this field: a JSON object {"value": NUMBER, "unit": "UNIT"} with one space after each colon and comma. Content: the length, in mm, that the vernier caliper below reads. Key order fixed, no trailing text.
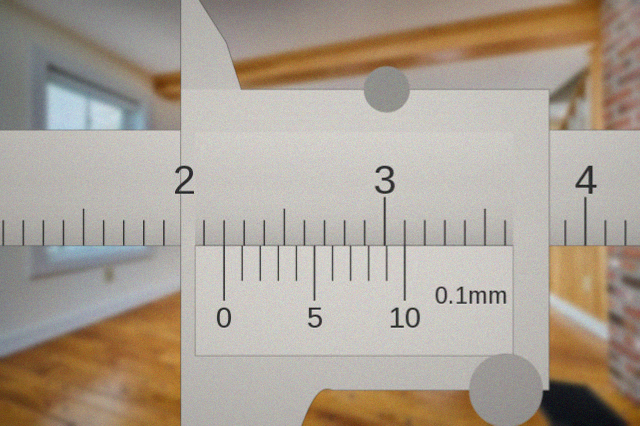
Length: {"value": 22.0, "unit": "mm"}
